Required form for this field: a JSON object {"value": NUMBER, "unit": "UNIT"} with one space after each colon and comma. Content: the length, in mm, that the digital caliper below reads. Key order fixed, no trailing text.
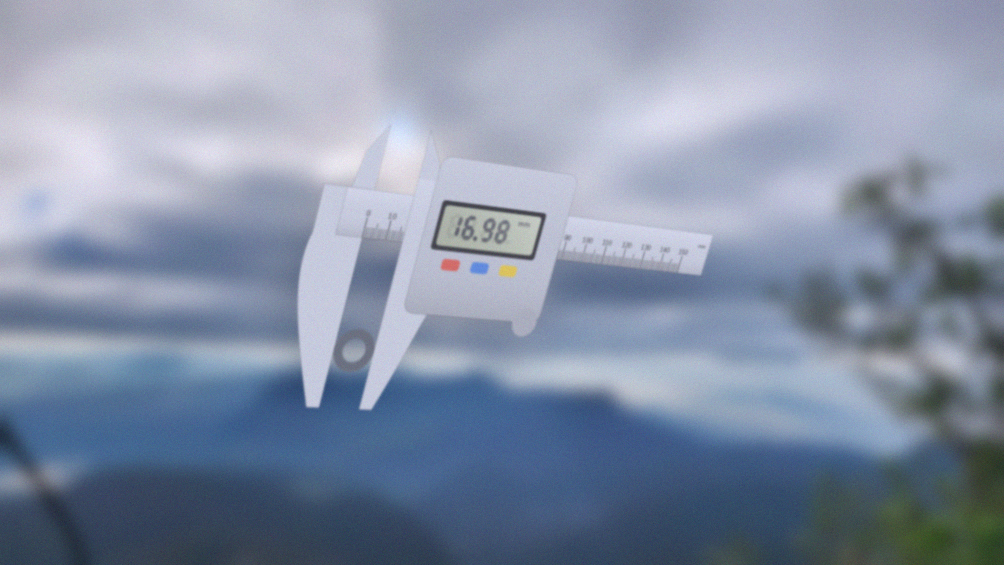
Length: {"value": 16.98, "unit": "mm"}
